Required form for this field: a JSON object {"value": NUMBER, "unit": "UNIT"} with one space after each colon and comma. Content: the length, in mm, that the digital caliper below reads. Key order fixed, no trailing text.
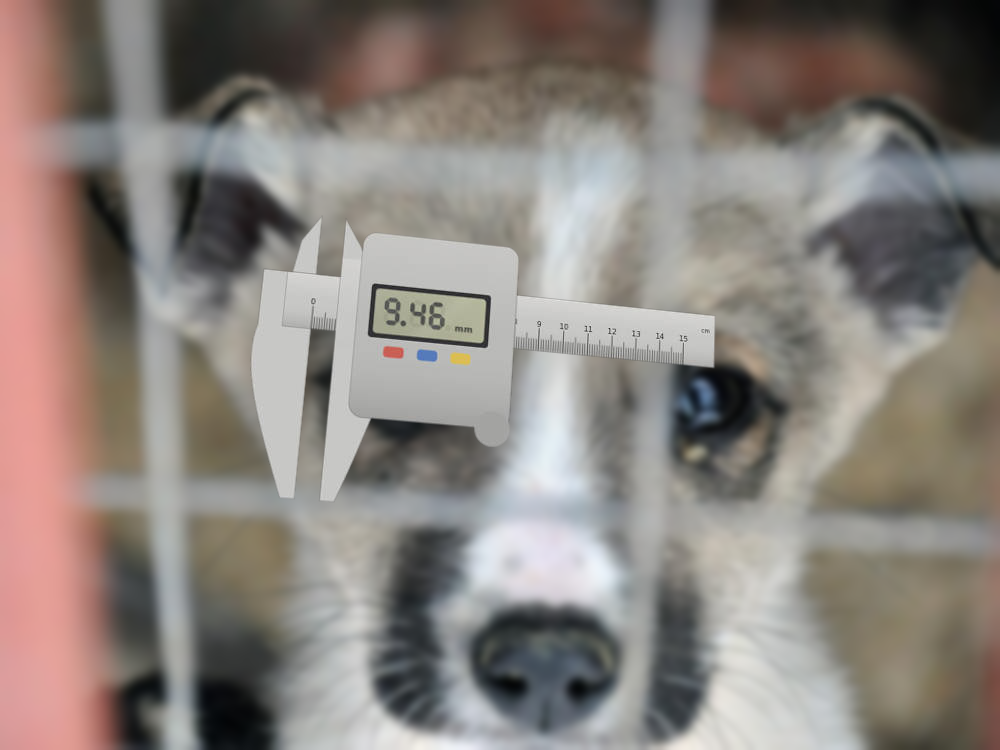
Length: {"value": 9.46, "unit": "mm"}
